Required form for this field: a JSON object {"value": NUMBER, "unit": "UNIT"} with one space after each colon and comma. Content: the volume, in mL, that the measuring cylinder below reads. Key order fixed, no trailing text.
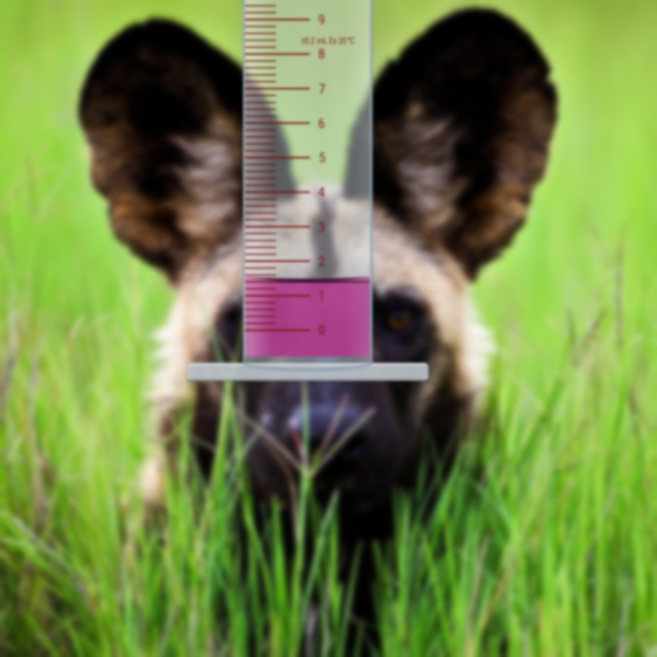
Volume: {"value": 1.4, "unit": "mL"}
